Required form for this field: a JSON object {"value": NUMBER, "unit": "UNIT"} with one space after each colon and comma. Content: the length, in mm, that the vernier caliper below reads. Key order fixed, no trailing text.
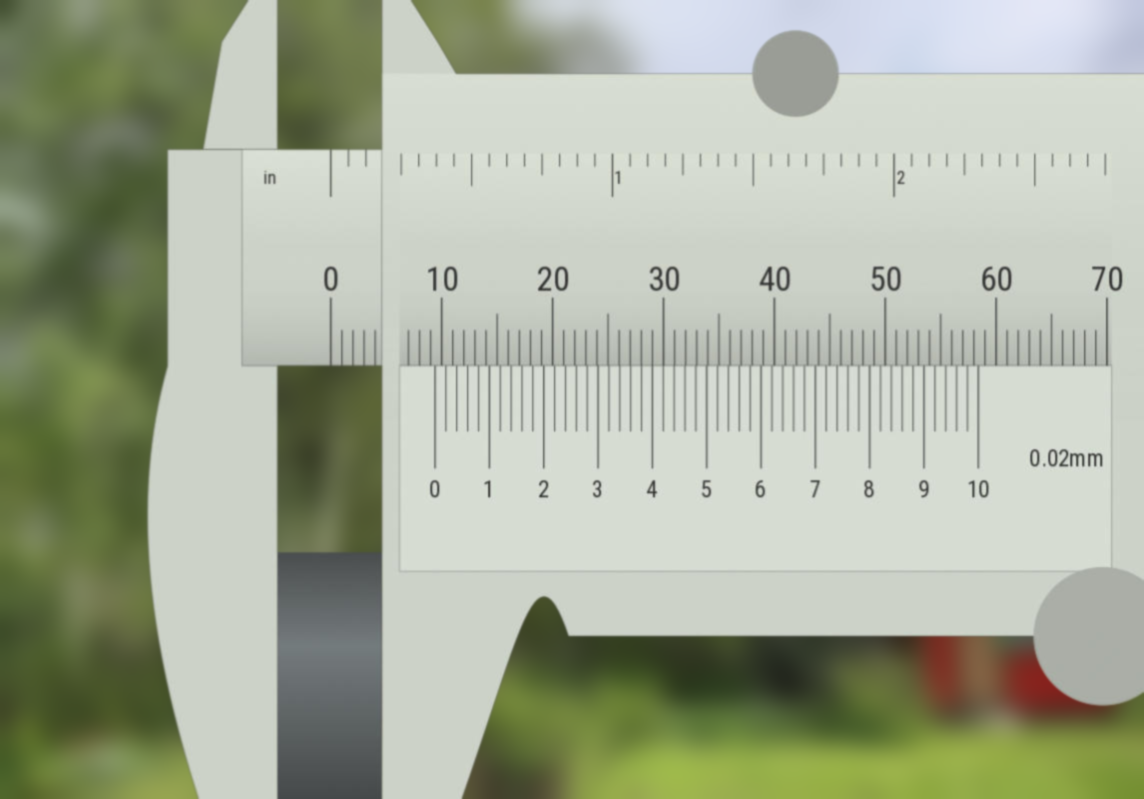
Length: {"value": 9.4, "unit": "mm"}
